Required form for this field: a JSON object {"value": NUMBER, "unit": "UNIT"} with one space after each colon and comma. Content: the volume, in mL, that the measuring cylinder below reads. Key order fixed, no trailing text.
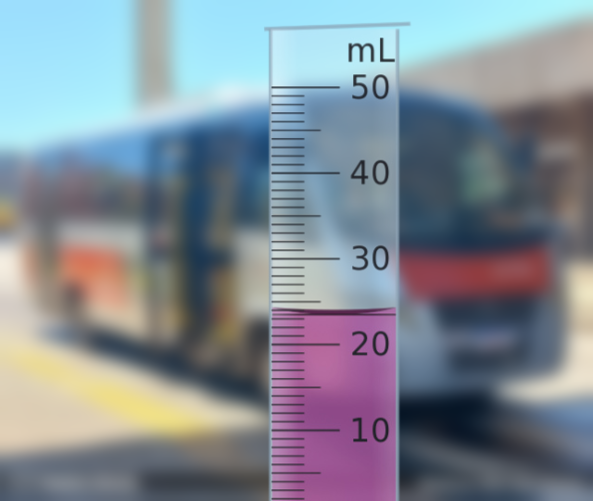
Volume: {"value": 23.5, "unit": "mL"}
